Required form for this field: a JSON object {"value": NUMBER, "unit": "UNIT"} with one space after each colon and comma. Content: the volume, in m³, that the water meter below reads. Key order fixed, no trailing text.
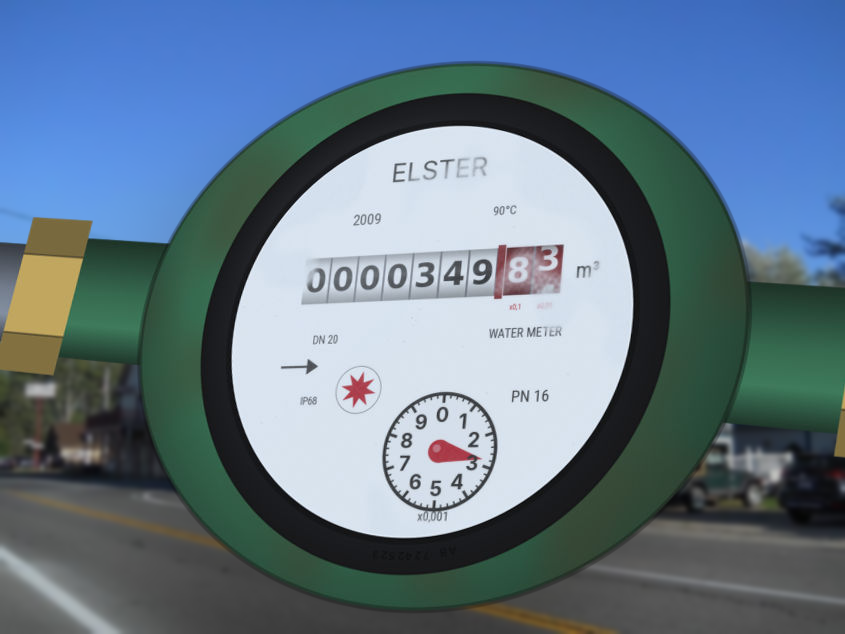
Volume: {"value": 349.832, "unit": "m³"}
